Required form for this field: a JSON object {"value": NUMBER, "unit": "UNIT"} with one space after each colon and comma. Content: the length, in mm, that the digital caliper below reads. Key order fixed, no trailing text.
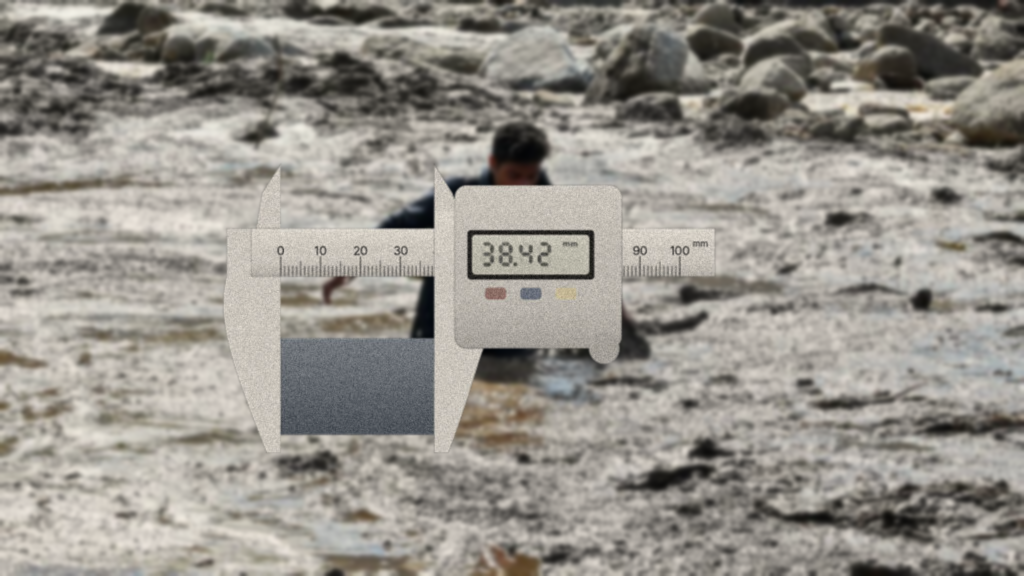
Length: {"value": 38.42, "unit": "mm"}
